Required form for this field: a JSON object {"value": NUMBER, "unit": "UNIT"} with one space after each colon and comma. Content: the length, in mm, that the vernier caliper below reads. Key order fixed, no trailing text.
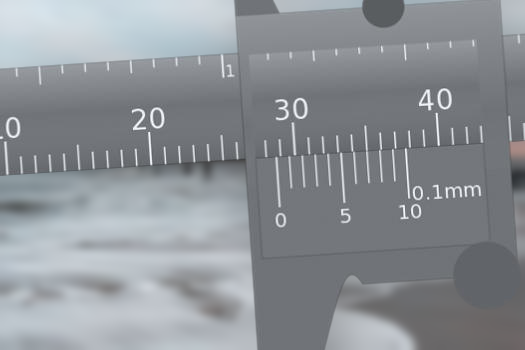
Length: {"value": 28.7, "unit": "mm"}
